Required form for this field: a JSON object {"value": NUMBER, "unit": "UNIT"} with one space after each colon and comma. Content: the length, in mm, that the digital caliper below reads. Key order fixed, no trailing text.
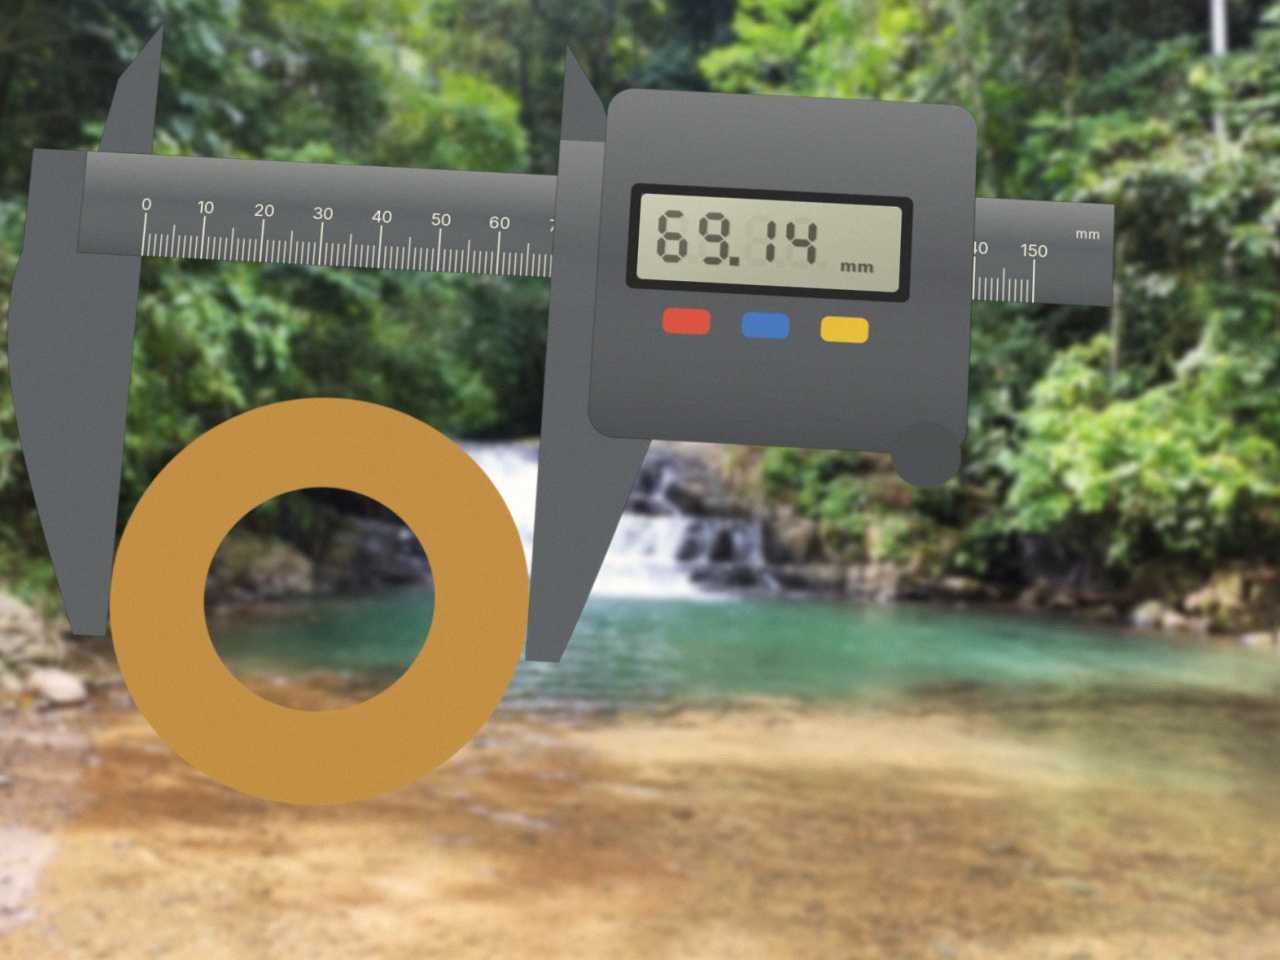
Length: {"value": 69.14, "unit": "mm"}
